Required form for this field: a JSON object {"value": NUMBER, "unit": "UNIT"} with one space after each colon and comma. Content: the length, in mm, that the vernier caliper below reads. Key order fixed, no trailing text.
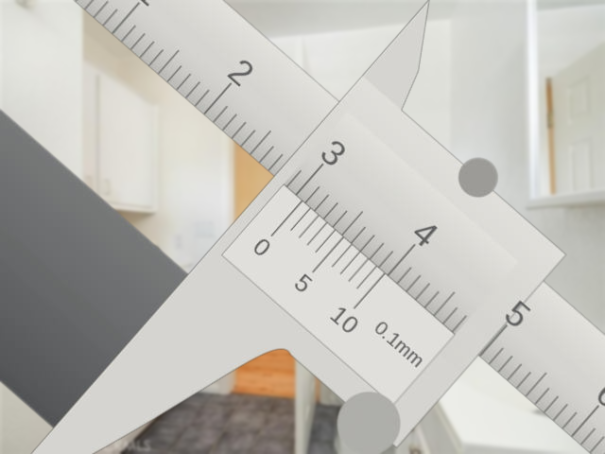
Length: {"value": 30.7, "unit": "mm"}
